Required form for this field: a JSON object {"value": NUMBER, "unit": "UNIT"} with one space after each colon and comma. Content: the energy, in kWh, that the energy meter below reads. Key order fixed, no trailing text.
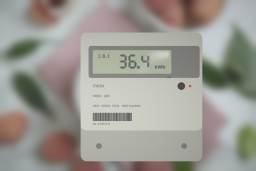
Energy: {"value": 36.4, "unit": "kWh"}
